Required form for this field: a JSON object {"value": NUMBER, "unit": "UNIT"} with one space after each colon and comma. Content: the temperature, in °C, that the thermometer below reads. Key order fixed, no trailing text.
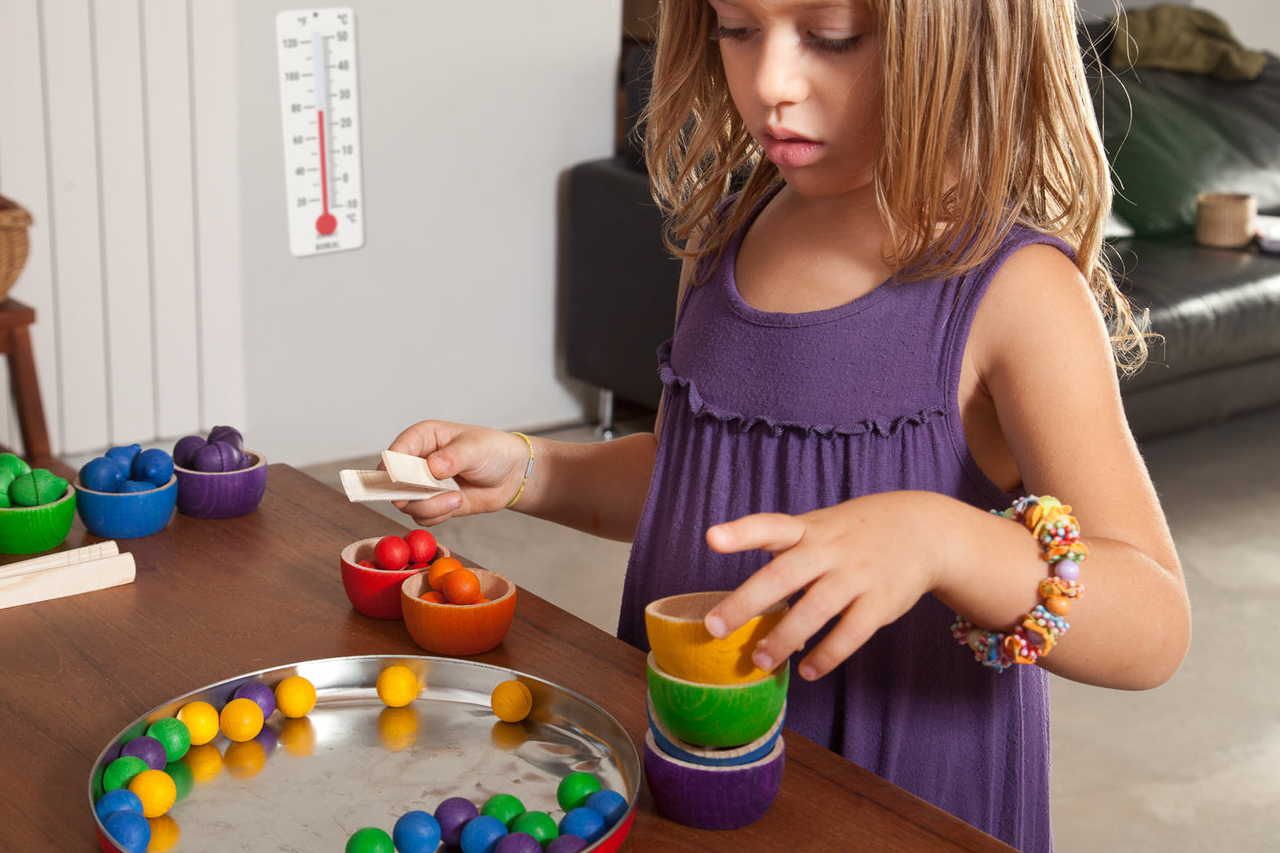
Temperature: {"value": 25, "unit": "°C"}
